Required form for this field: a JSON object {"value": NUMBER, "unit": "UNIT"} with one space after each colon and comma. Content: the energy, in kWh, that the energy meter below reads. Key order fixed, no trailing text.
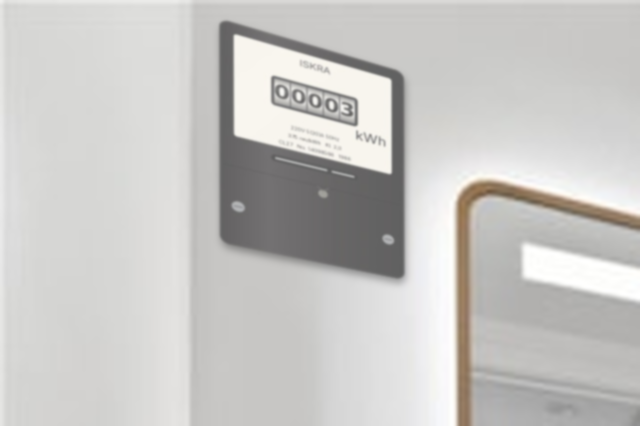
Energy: {"value": 3, "unit": "kWh"}
